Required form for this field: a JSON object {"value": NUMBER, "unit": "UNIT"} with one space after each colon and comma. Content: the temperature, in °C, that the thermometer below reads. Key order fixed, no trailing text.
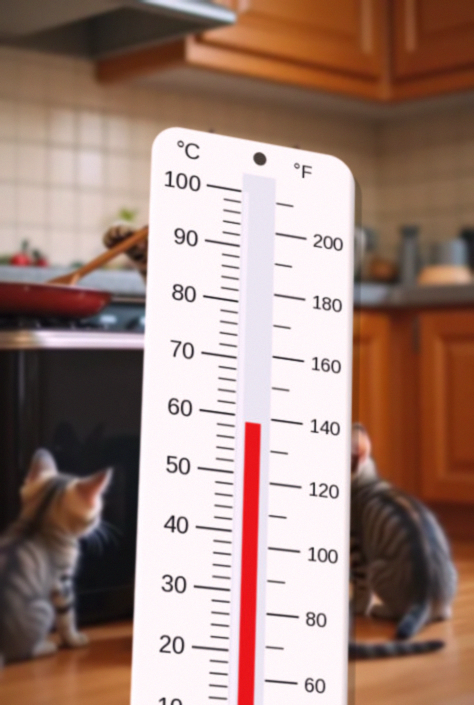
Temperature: {"value": 59, "unit": "°C"}
